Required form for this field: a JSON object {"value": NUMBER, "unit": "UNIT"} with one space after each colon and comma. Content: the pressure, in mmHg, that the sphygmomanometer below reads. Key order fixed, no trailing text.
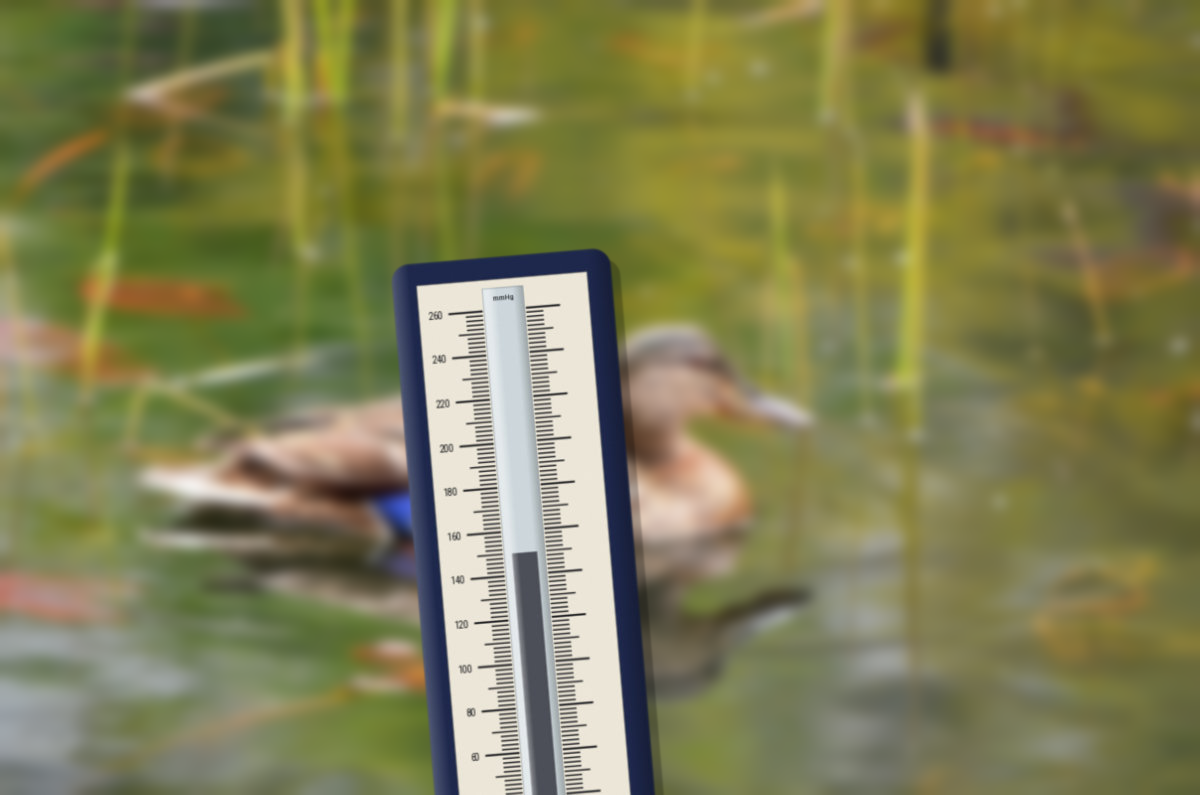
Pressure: {"value": 150, "unit": "mmHg"}
